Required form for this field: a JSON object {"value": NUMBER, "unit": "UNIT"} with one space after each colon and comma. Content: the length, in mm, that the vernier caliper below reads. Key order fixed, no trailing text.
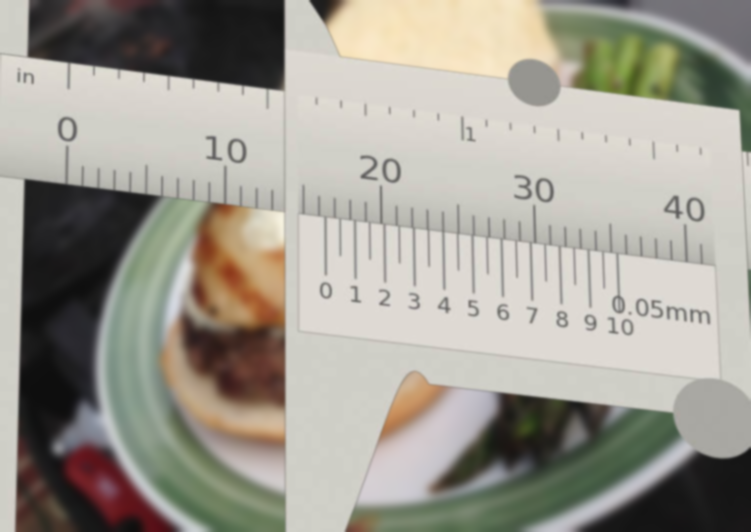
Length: {"value": 16.4, "unit": "mm"}
